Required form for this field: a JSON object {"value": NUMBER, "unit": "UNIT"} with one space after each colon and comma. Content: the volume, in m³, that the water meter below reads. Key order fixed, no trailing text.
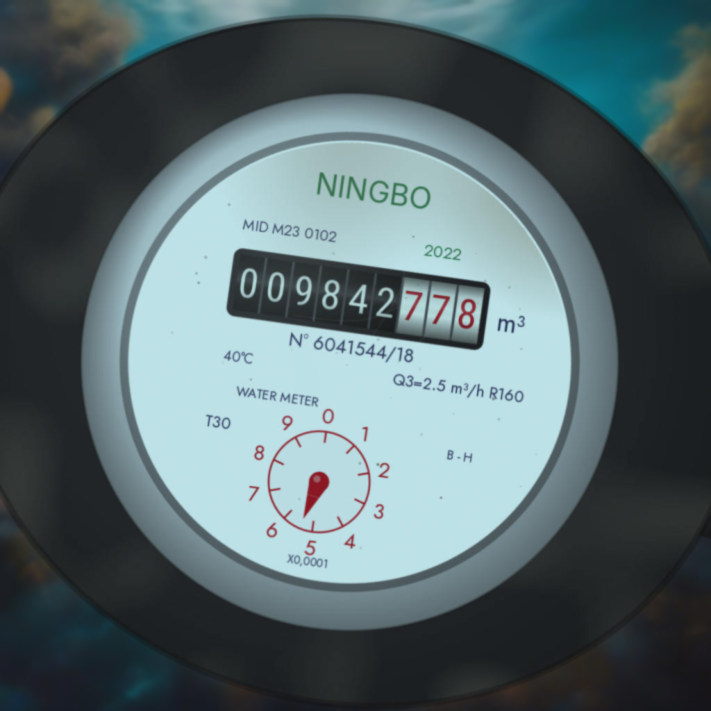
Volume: {"value": 9842.7785, "unit": "m³"}
